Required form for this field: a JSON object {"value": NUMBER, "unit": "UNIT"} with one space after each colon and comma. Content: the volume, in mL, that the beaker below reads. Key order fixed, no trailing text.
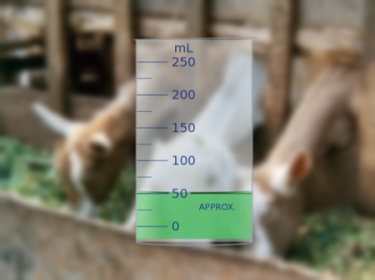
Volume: {"value": 50, "unit": "mL"}
